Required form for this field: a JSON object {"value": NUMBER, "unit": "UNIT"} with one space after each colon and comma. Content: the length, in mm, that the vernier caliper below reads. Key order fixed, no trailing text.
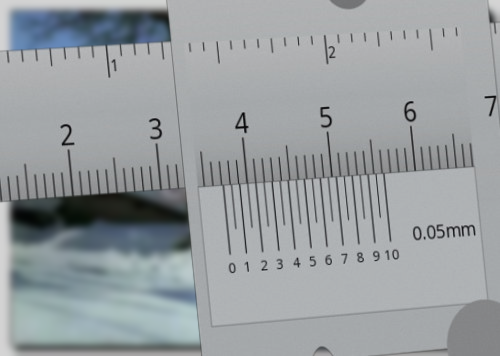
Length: {"value": 37.2, "unit": "mm"}
